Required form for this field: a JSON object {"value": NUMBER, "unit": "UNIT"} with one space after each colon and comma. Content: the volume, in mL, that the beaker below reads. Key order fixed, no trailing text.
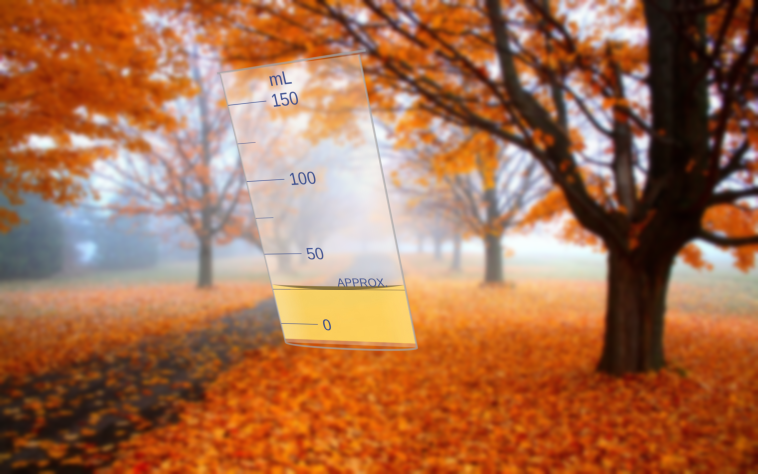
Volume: {"value": 25, "unit": "mL"}
